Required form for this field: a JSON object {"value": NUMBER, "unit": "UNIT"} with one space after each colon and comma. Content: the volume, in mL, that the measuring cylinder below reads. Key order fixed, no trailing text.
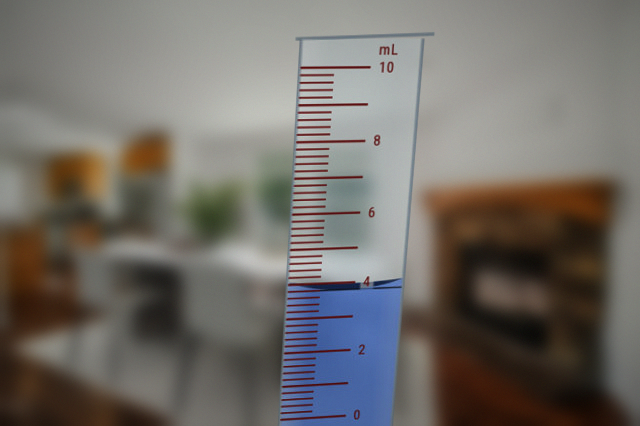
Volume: {"value": 3.8, "unit": "mL"}
